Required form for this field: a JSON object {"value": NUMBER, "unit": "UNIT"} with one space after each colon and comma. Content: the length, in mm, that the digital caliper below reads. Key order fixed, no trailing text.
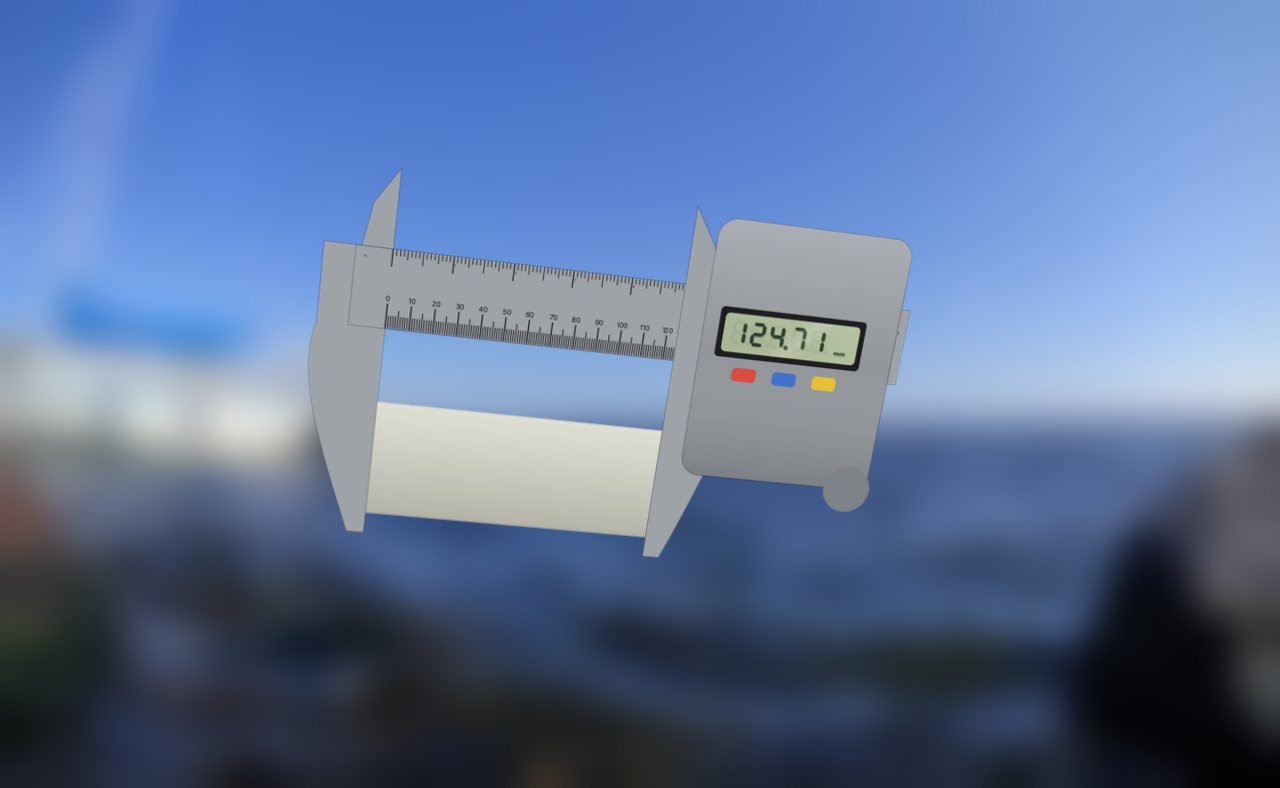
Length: {"value": 124.71, "unit": "mm"}
